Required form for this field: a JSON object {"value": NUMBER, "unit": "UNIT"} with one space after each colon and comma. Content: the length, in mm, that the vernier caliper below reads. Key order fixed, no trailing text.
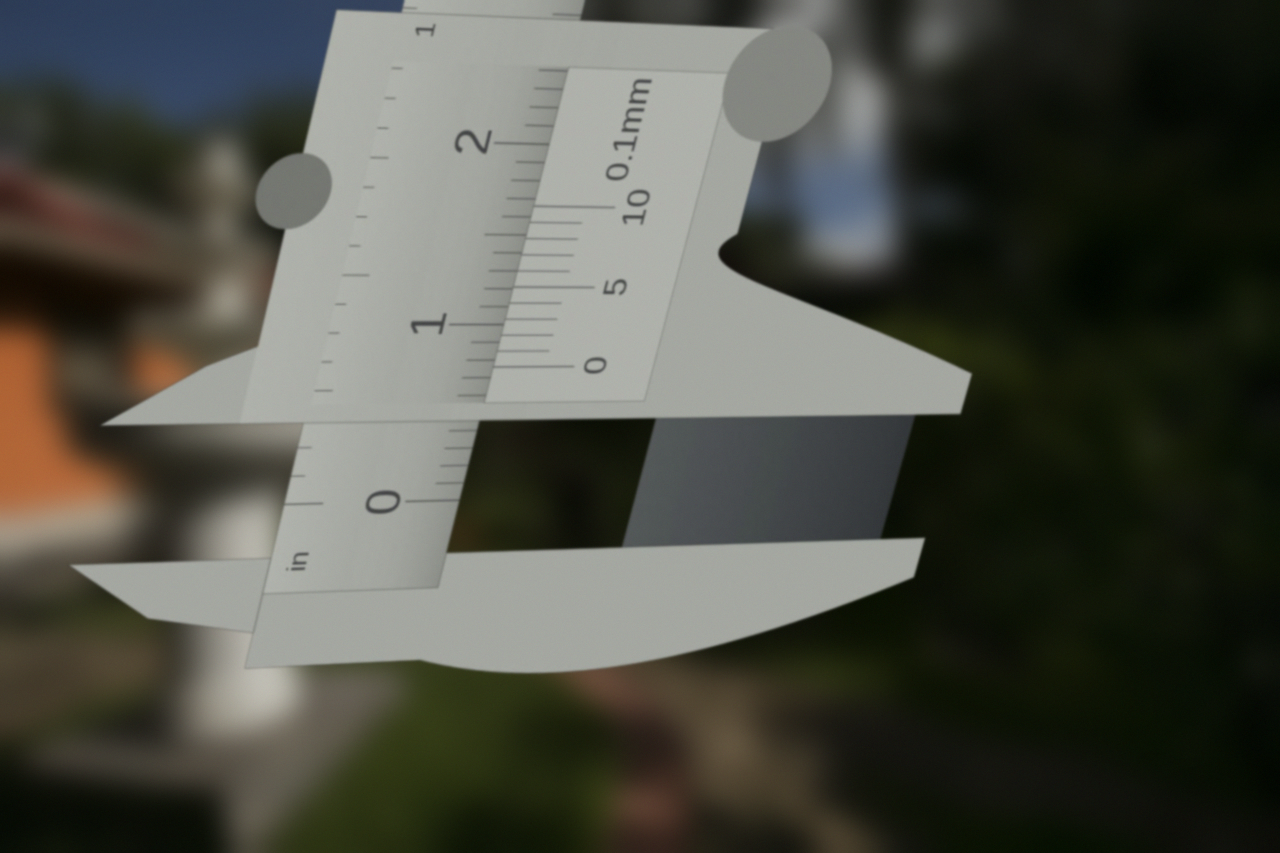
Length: {"value": 7.6, "unit": "mm"}
